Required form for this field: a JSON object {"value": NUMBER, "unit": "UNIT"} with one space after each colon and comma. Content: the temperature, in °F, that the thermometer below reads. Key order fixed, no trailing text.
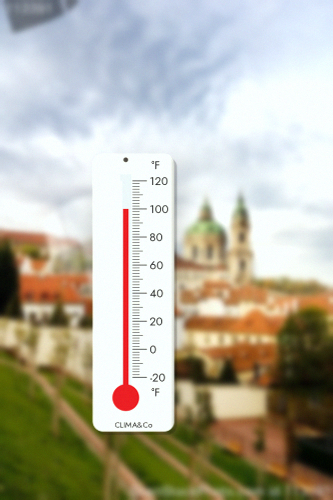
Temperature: {"value": 100, "unit": "°F"}
